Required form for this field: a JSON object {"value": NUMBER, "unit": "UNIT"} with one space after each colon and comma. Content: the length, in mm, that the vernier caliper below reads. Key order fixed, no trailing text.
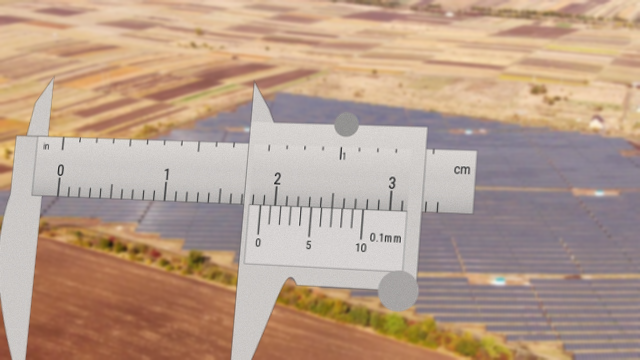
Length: {"value": 18.7, "unit": "mm"}
